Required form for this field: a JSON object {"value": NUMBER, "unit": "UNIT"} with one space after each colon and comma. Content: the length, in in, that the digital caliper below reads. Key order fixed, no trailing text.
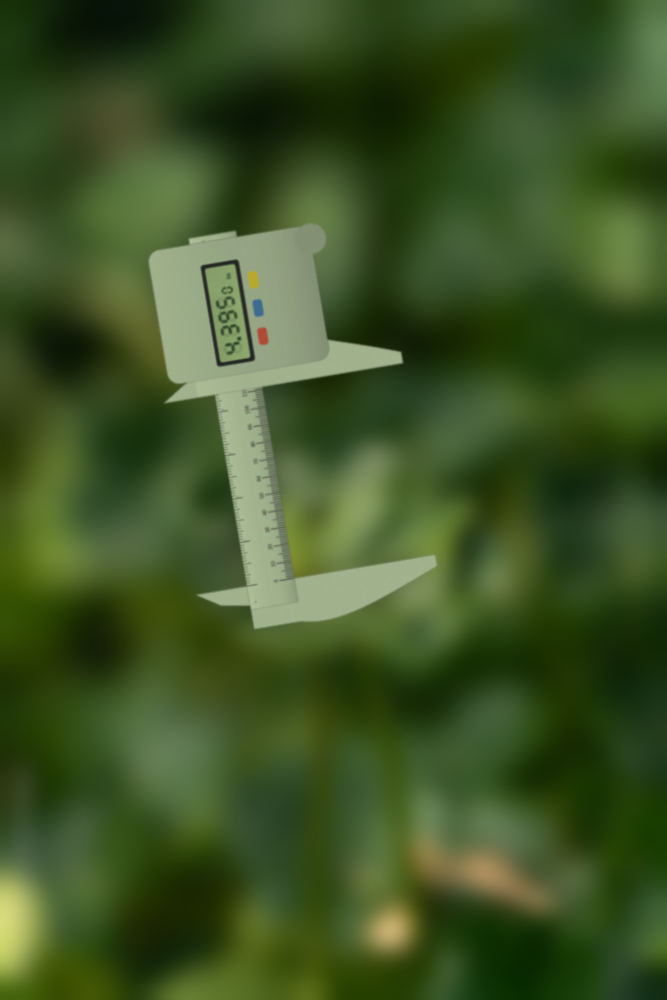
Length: {"value": 4.3950, "unit": "in"}
